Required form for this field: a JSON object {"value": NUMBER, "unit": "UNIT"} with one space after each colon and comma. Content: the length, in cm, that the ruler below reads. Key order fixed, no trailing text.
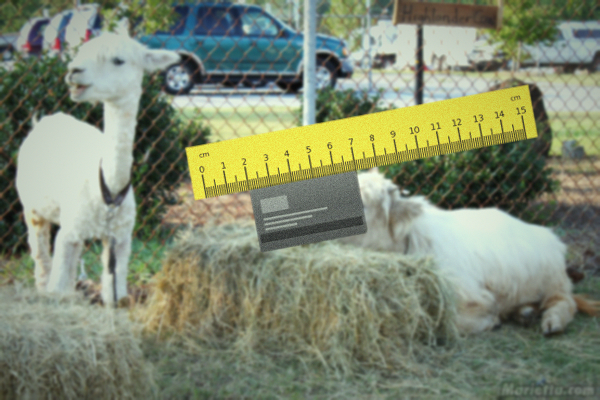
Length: {"value": 5, "unit": "cm"}
